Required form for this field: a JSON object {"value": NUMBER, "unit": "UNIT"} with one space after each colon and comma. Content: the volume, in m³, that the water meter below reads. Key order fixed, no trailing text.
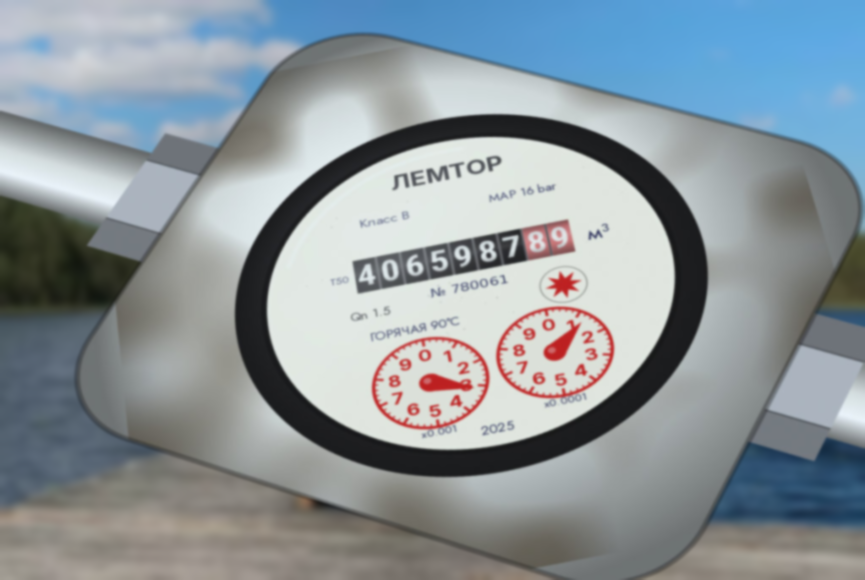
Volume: {"value": 4065987.8931, "unit": "m³"}
